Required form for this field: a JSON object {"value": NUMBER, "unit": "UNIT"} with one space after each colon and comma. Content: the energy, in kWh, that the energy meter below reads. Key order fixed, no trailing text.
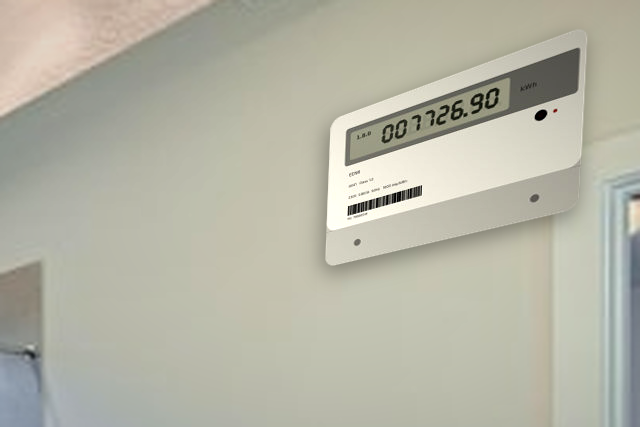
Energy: {"value": 7726.90, "unit": "kWh"}
